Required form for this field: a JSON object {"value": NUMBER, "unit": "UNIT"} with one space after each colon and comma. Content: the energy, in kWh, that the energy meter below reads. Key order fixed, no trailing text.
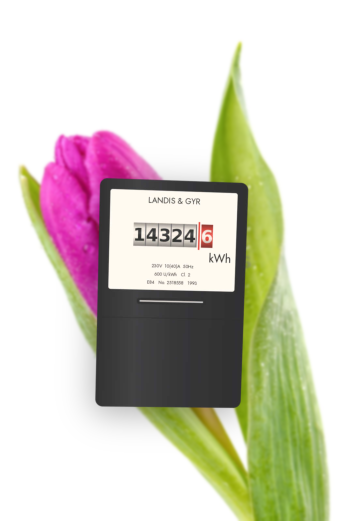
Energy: {"value": 14324.6, "unit": "kWh"}
